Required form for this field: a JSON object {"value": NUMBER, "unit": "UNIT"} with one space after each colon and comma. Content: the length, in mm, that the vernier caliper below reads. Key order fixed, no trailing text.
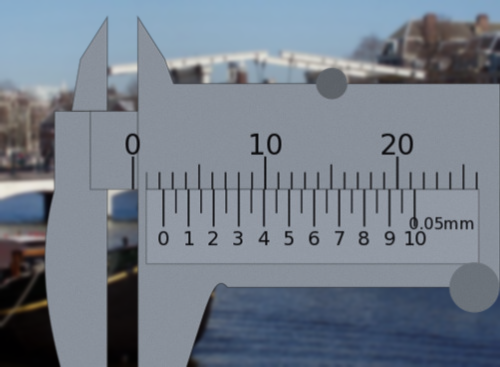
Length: {"value": 2.3, "unit": "mm"}
